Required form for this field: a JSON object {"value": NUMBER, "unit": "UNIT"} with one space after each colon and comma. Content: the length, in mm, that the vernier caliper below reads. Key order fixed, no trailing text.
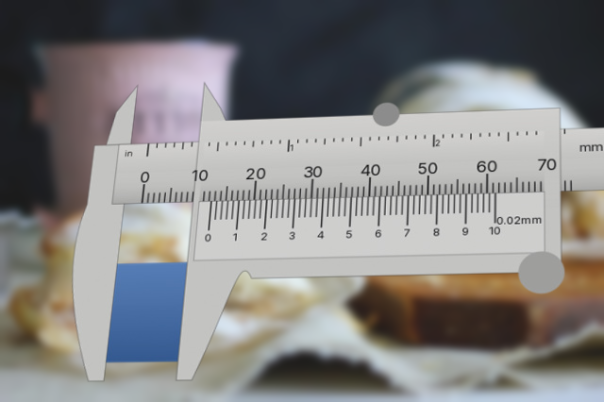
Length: {"value": 12.4, "unit": "mm"}
